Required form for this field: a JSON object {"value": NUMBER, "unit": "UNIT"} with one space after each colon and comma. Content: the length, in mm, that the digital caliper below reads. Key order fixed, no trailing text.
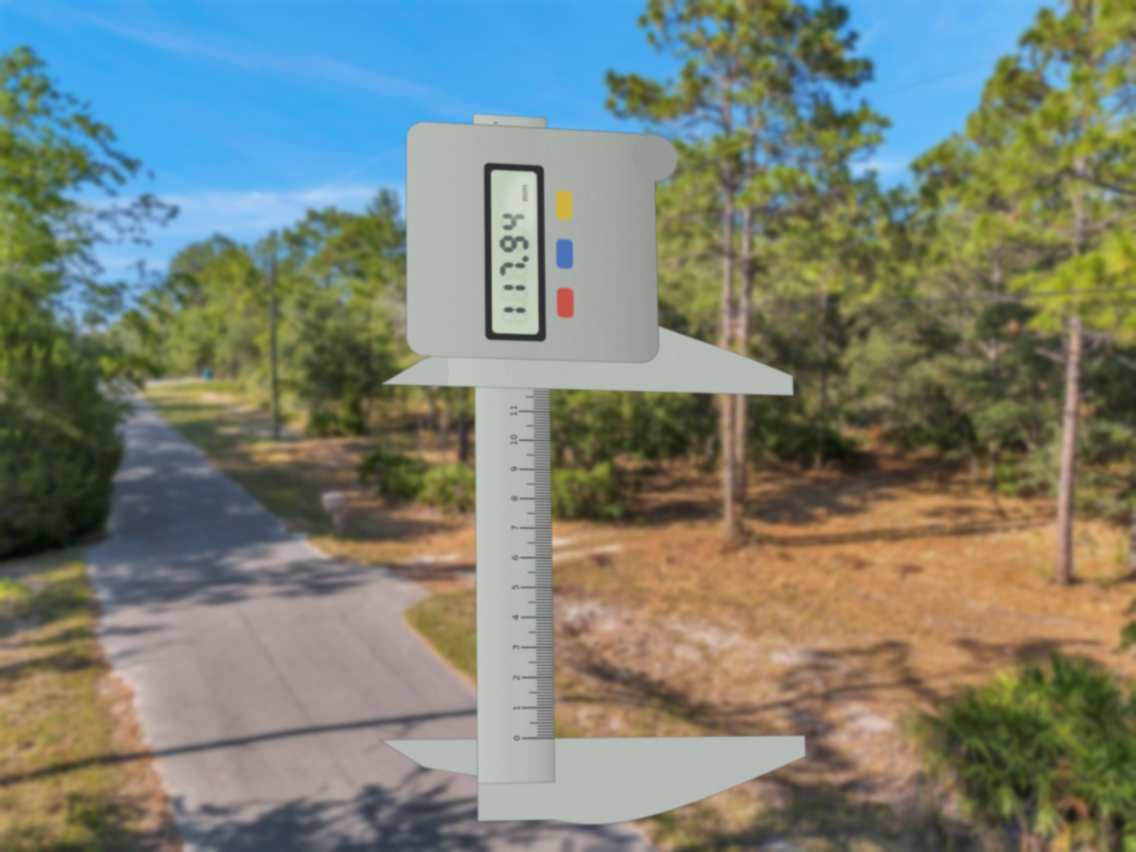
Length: {"value": 117.94, "unit": "mm"}
